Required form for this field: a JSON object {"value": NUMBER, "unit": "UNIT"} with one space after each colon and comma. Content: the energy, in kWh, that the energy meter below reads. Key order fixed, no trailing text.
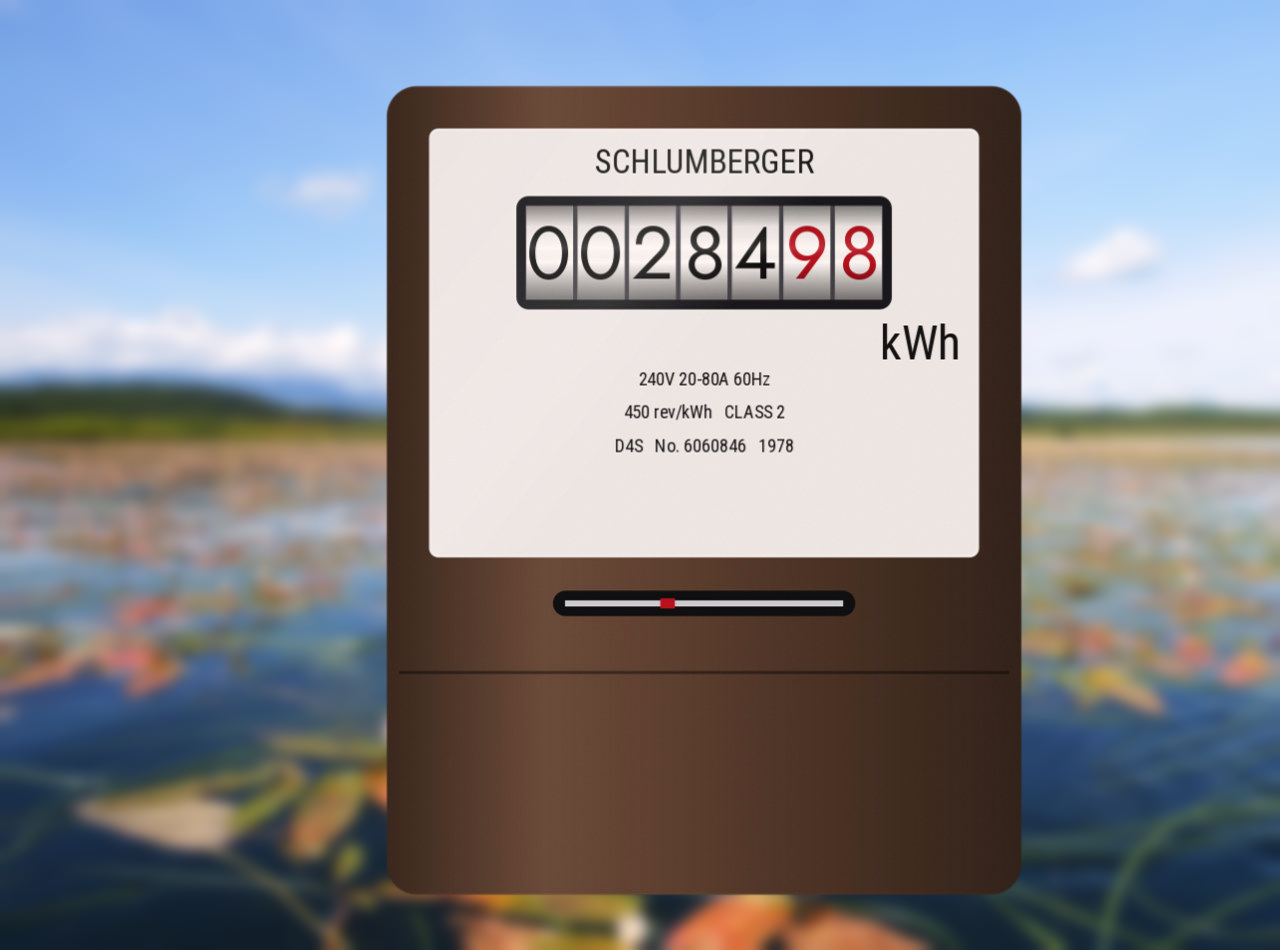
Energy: {"value": 284.98, "unit": "kWh"}
